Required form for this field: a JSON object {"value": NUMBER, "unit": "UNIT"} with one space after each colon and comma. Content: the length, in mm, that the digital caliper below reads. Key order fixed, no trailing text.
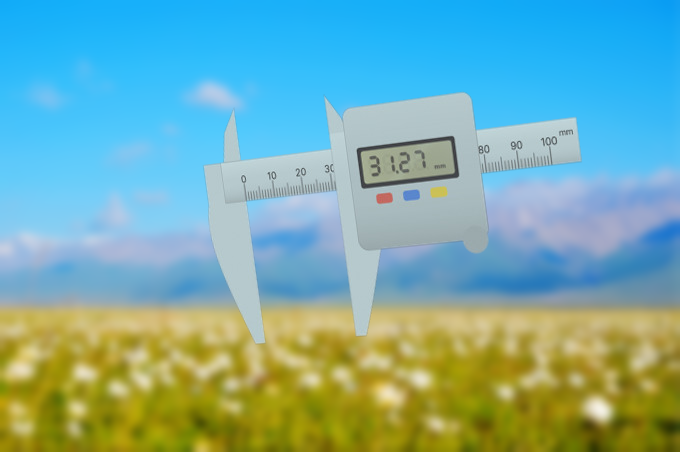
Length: {"value": 31.27, "unit": "mm"}
